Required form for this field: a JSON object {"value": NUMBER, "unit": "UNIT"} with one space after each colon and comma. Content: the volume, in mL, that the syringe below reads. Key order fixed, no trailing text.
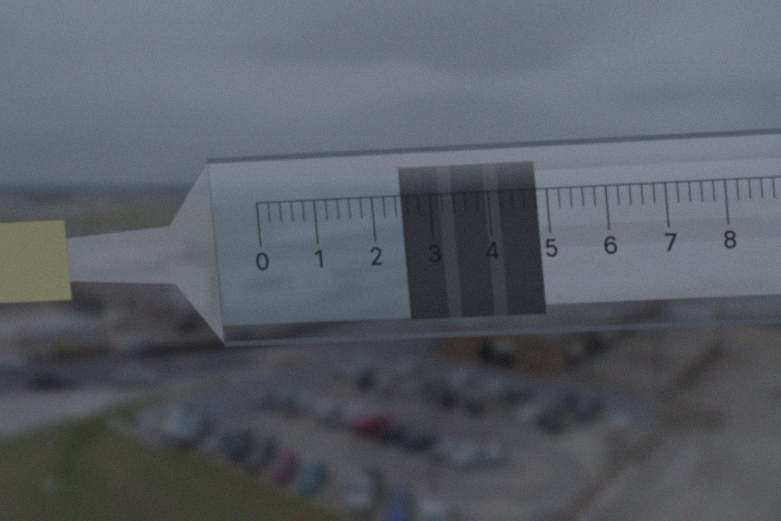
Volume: {"value": 2.5, "unit": "mL"}
